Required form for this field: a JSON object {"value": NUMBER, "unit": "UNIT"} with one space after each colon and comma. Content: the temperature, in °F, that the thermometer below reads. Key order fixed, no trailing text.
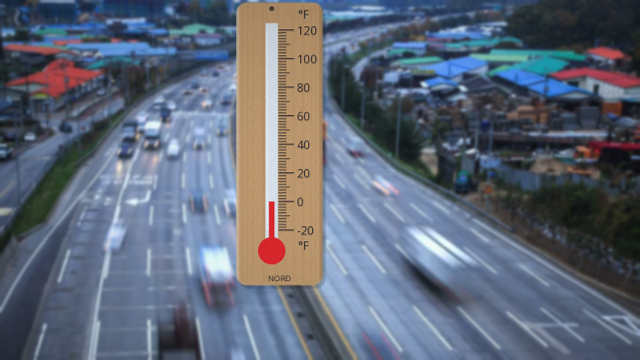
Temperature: {"value": 0, "unit": "°F"}
